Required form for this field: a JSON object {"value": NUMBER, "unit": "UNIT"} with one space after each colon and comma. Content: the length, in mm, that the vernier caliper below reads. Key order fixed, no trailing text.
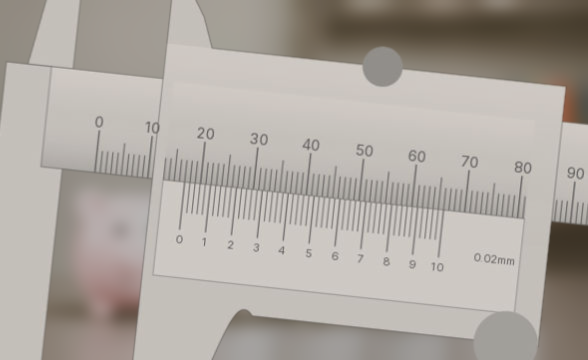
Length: {"value": 17.0, "unit": "mm"}
